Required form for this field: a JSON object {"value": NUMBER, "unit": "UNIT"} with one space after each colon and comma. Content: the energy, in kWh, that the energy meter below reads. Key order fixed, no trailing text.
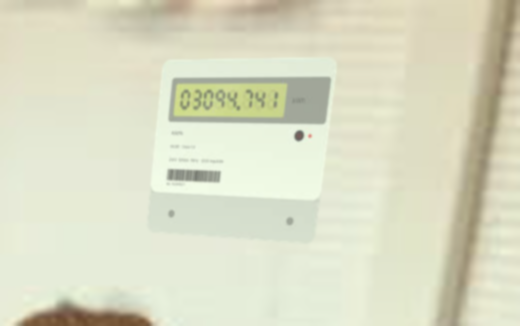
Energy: {"value": 3094.741, "unit": "kWh"}
